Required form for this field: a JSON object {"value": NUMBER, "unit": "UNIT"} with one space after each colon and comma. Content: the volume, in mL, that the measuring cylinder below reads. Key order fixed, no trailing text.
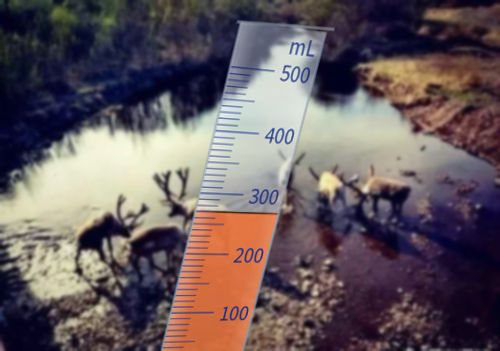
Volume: {"value": 270, "unit": "mL"}
